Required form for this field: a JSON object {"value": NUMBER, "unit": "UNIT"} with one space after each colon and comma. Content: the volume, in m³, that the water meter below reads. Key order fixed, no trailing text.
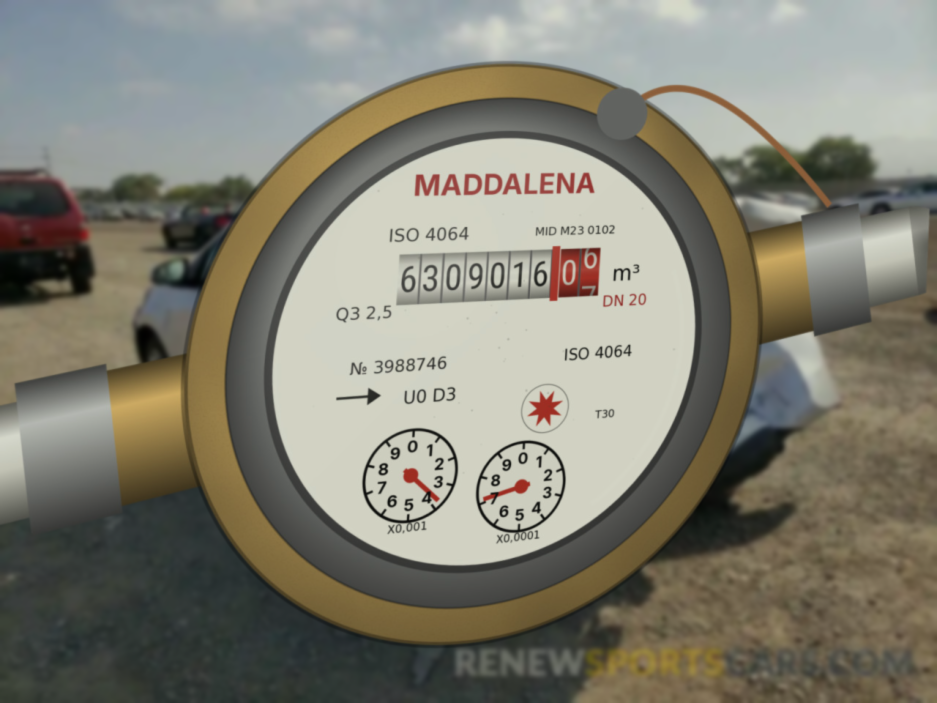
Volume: {"value": 6309016.0637, "unit": "m³"}
